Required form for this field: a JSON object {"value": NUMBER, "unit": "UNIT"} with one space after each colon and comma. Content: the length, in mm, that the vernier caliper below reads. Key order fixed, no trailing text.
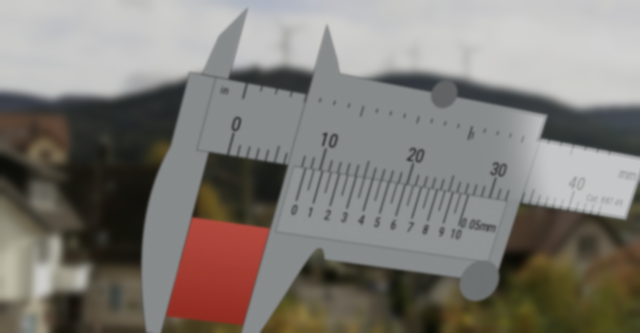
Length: {"value": 8.4, "unit": "mm"}
